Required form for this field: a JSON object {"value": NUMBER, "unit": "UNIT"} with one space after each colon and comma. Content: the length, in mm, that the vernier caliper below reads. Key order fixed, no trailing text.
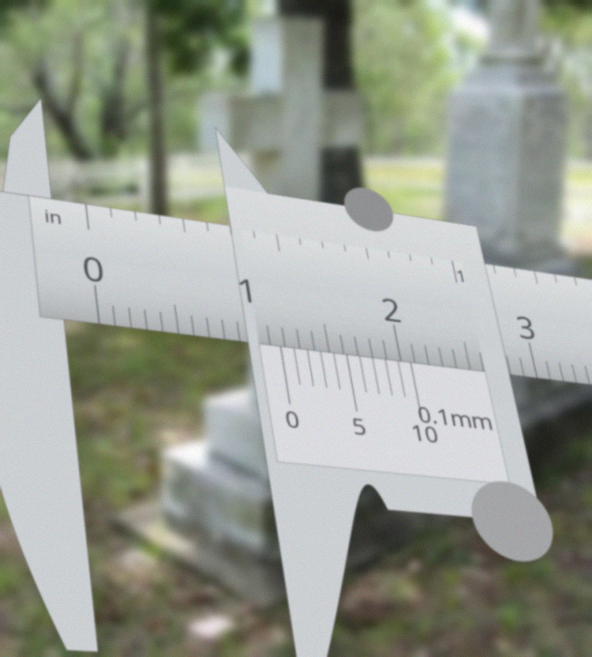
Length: {"value": 11.7, "unit": "mm"}
